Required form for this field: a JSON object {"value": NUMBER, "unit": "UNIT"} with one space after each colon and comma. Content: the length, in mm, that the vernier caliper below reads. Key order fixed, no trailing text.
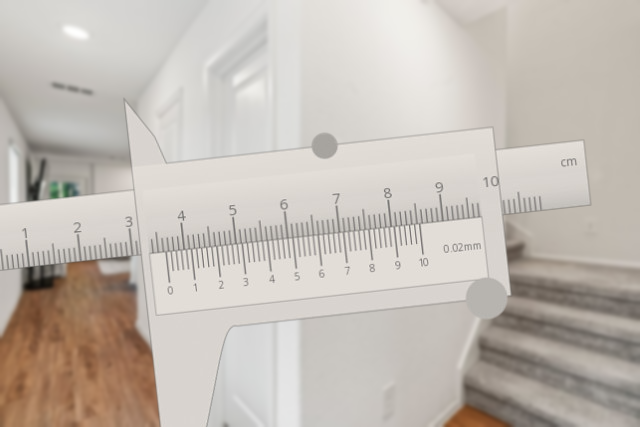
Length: {"value": 36.5, "unit": "mm"}
